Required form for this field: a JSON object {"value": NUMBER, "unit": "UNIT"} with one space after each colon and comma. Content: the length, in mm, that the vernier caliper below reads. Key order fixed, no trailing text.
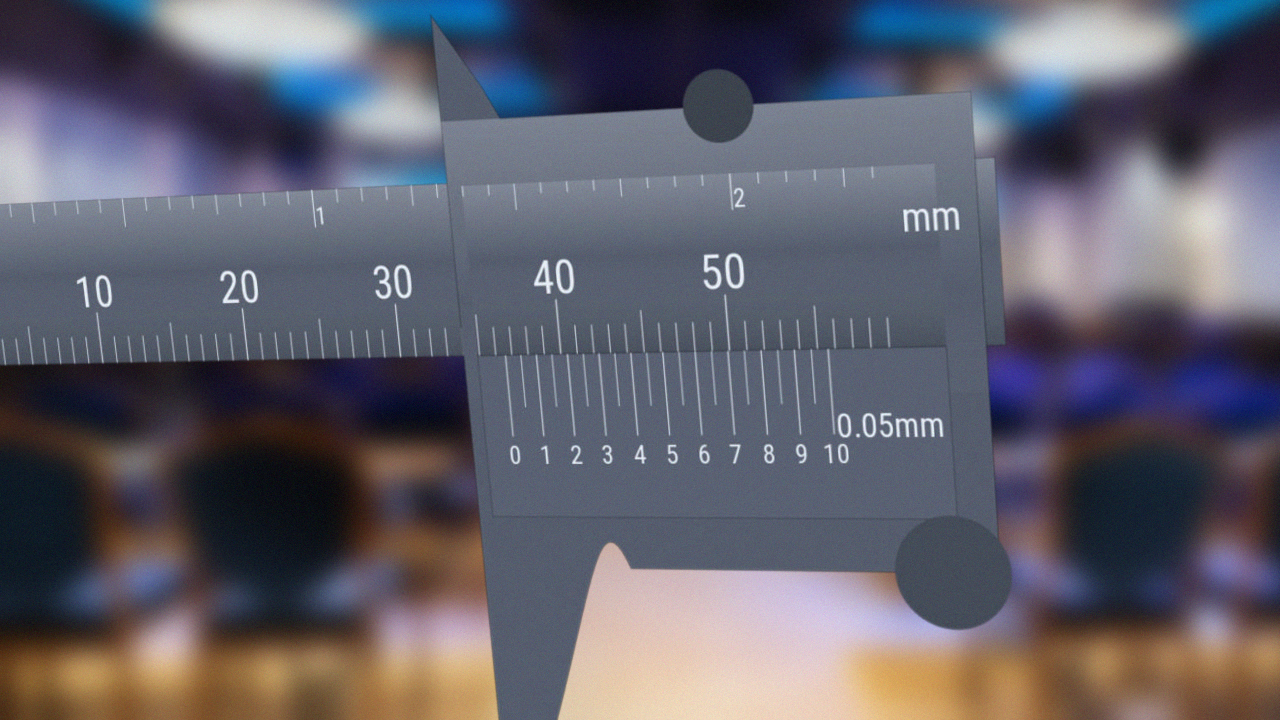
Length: {"value": 36.6, "unit": "mm"}
